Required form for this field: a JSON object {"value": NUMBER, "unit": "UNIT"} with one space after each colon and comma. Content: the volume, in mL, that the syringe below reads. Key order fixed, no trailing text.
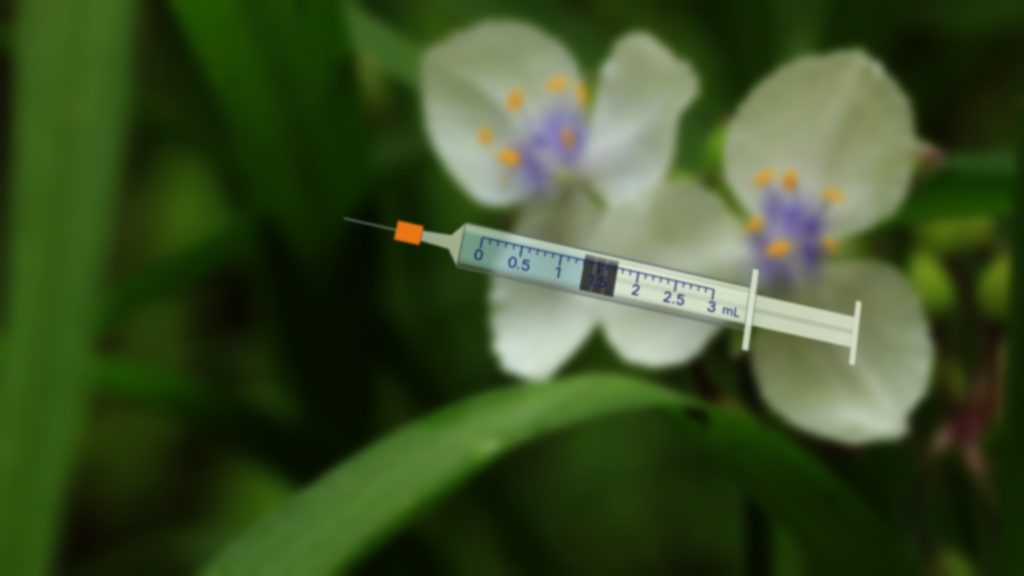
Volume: {"value": 1.3, "unit": "mL"}
